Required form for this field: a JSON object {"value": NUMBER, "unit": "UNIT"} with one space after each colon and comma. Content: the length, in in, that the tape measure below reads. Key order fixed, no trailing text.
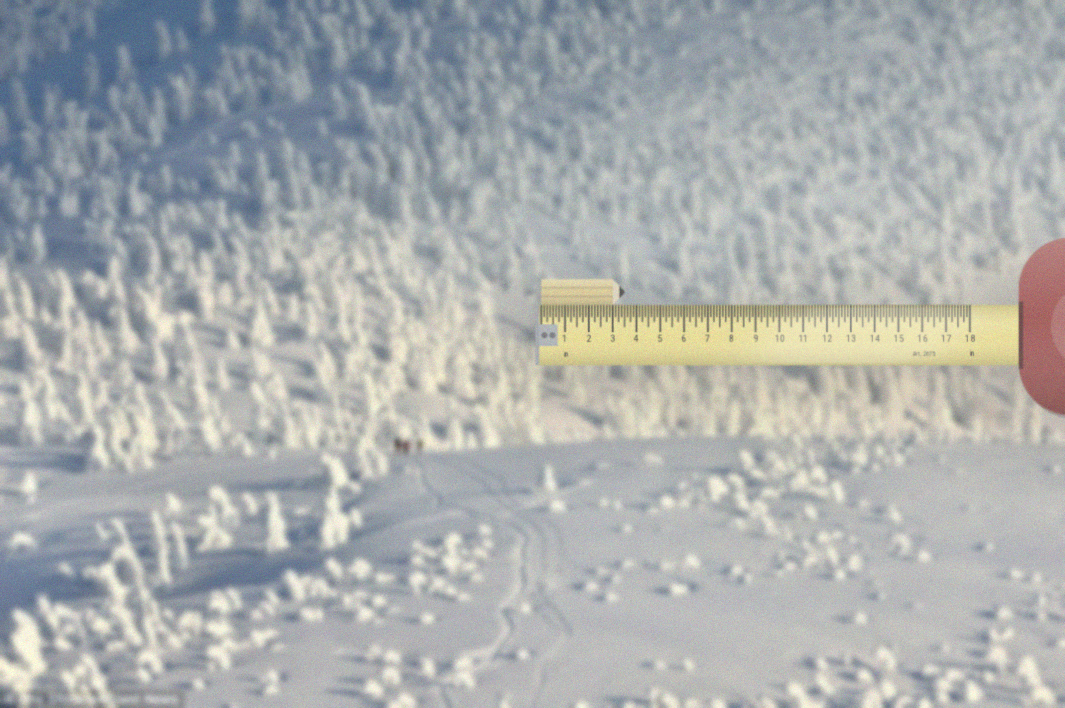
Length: {"value": 3.5, "unit": "in"}
